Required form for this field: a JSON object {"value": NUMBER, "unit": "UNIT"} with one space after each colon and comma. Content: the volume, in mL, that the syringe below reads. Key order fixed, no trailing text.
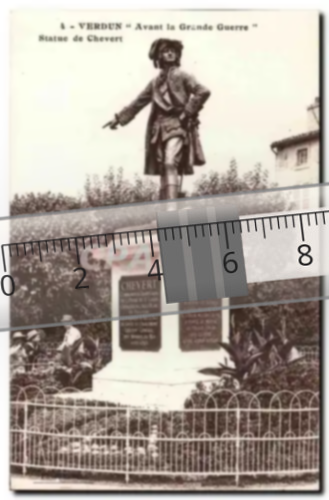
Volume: {"value": 4.2, "unit": "mL"}
